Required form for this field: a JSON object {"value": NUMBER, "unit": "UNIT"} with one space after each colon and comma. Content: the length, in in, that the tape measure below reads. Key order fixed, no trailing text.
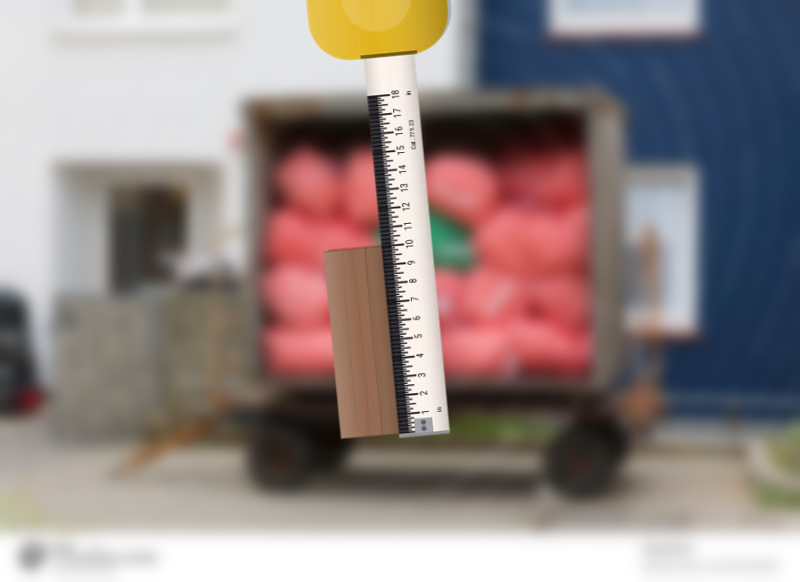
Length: {"value": 10, "unit": "in"}
